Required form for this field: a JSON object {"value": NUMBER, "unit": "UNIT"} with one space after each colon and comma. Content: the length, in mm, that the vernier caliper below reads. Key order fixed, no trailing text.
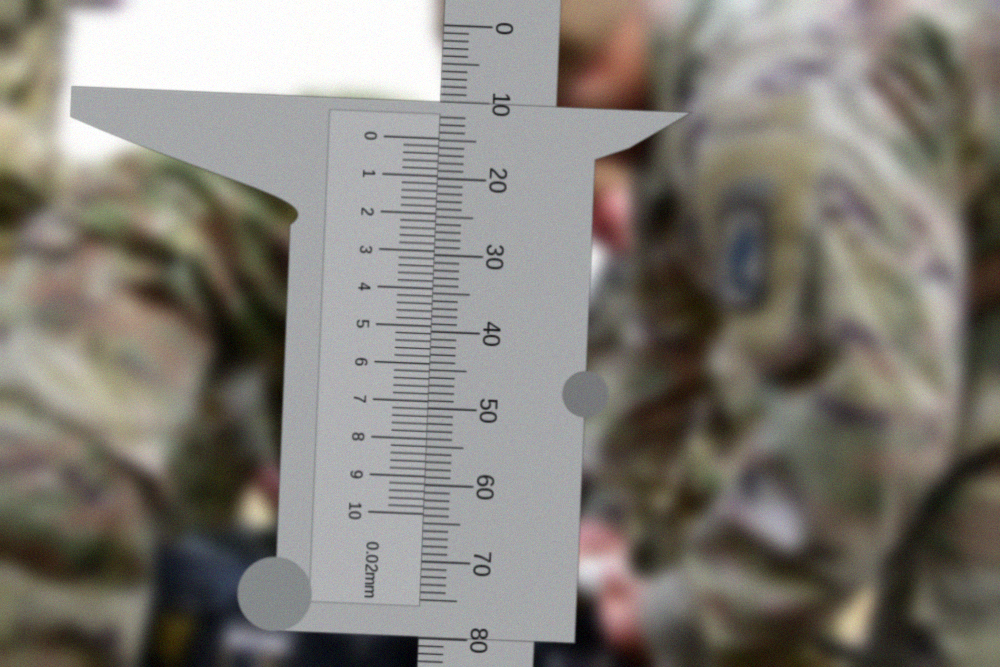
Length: {"value": 14.8, "unit": "mm"}
